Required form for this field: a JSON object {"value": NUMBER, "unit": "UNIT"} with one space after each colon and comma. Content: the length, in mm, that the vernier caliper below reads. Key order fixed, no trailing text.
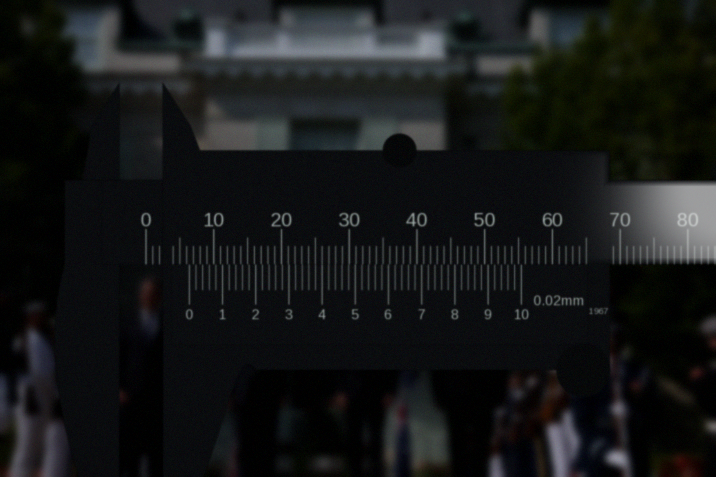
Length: {"value": 6.4, "unit": "mm"}
